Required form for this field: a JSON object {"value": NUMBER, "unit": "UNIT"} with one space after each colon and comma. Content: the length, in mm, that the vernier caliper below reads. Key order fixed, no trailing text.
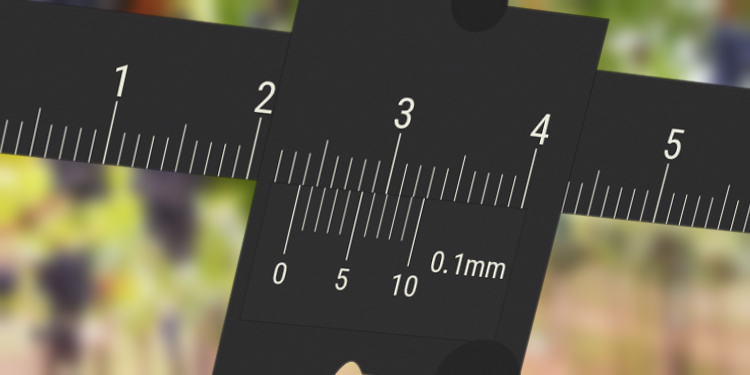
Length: {"value": 23.8, "unit": "mm"}
